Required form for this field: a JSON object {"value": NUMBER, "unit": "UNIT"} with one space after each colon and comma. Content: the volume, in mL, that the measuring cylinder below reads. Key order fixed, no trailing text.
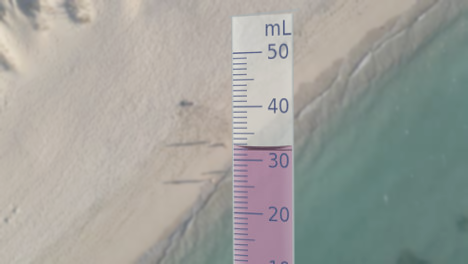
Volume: {"value": 32, "unit": "mL"}
